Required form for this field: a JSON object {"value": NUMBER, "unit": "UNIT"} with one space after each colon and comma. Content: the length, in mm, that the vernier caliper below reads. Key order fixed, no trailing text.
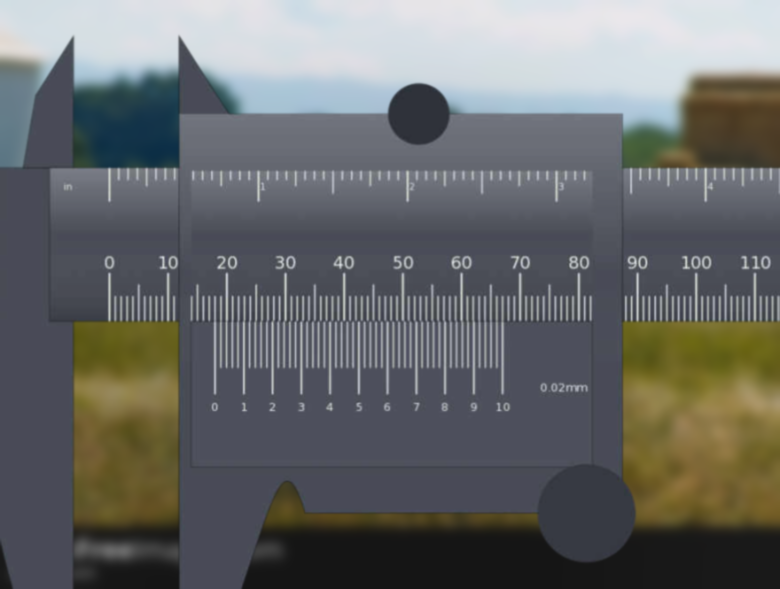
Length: {"value": 18.0, "unit": "mm"}
